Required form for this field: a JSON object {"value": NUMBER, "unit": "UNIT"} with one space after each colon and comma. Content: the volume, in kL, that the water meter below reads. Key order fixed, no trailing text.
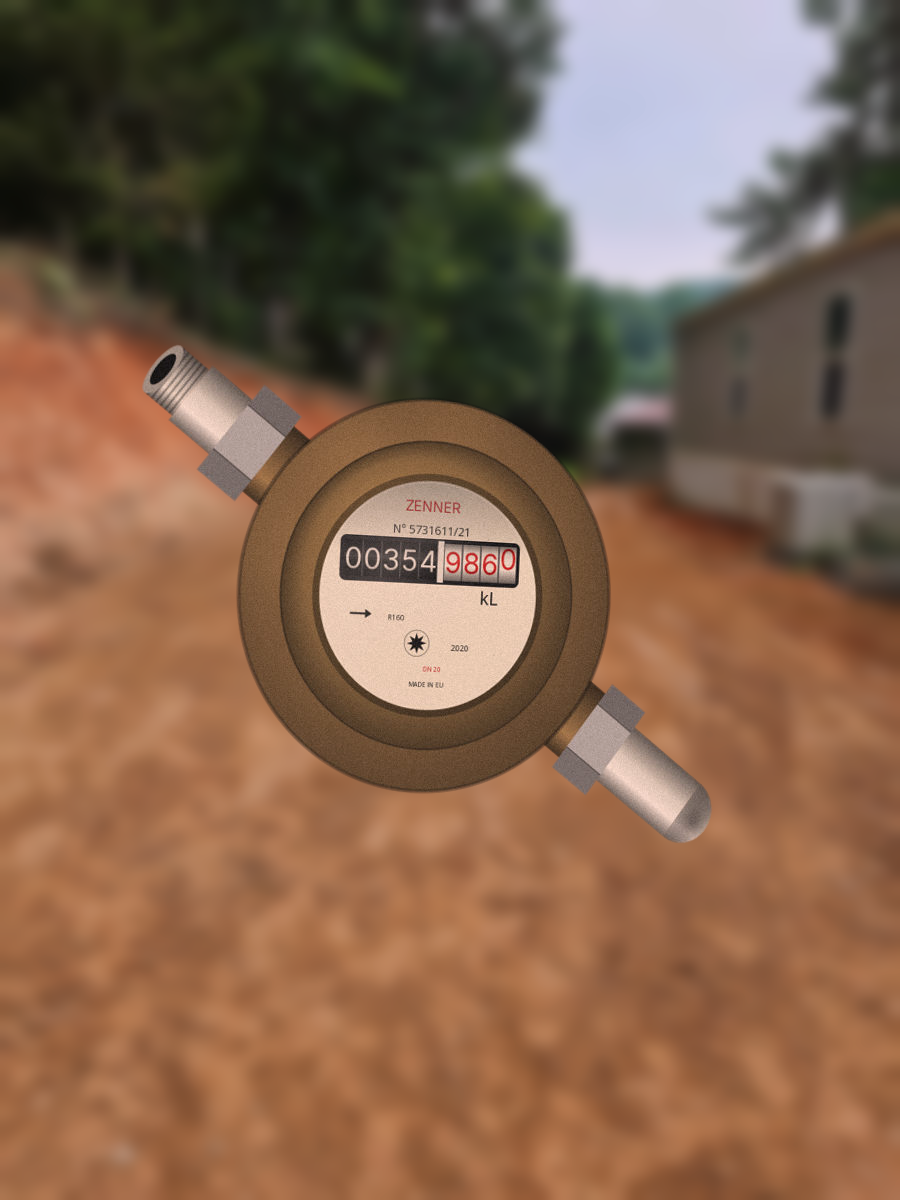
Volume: {"value": 354.9860, "unit": "kL"}
